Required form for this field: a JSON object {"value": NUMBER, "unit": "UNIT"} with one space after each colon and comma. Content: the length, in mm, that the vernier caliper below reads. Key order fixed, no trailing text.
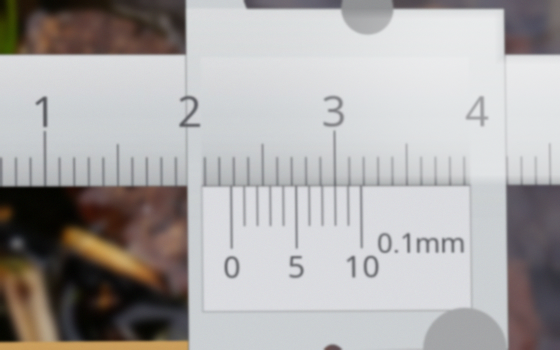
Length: {"value": 22.8, "unit": "mm"}
